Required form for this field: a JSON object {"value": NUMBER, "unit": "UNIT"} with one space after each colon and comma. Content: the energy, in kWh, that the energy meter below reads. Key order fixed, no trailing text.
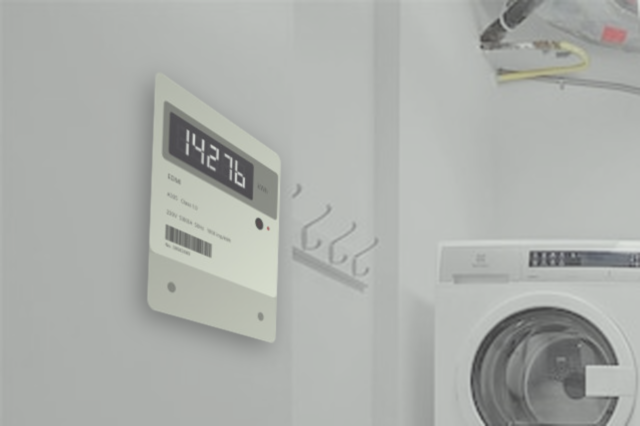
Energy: {"value": 14276, "unit": "kWh"}
